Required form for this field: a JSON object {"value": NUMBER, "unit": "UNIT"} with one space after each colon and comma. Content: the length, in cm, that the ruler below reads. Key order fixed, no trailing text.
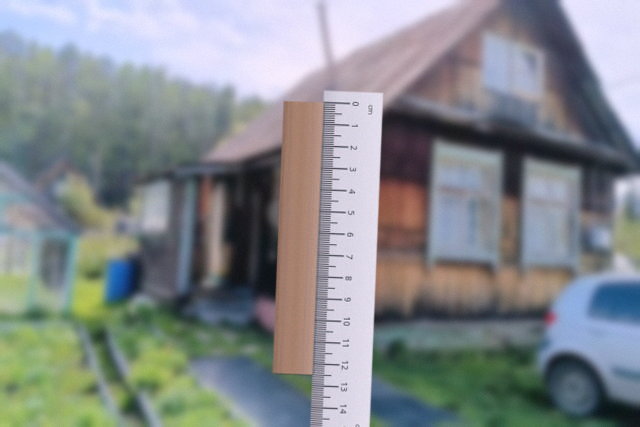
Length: {"value": 12.5, "unit": "cm"}
